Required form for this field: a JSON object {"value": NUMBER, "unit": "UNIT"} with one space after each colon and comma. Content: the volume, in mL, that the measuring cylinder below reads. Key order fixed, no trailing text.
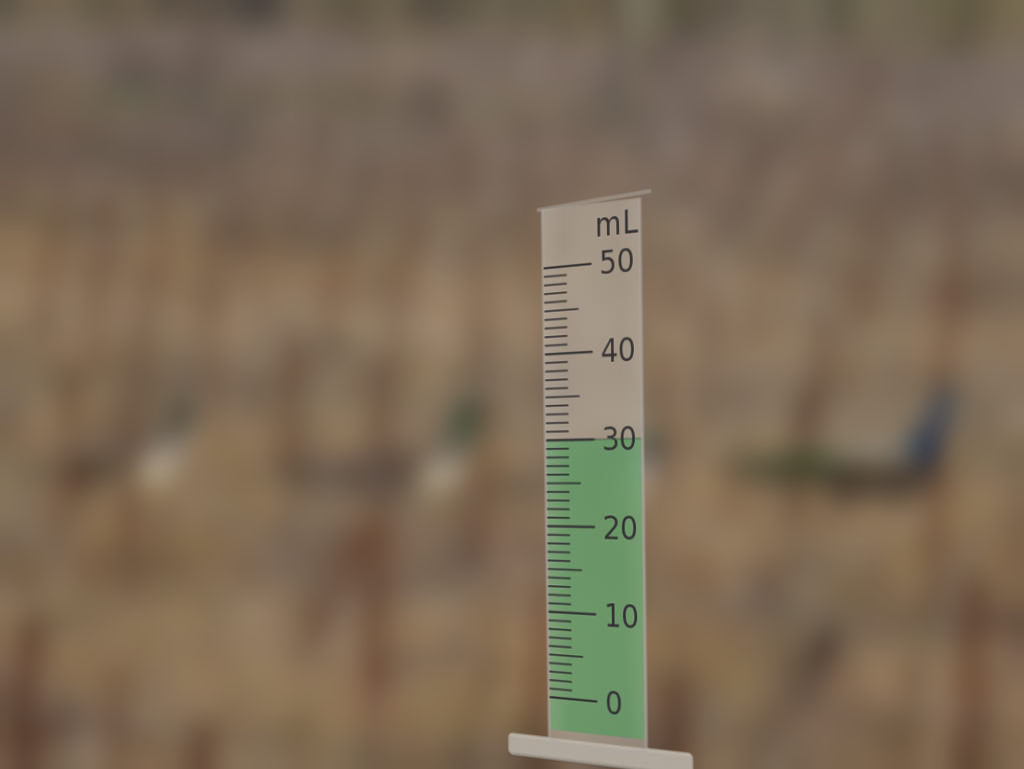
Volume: {"value": 30, "unit": "mL"}
